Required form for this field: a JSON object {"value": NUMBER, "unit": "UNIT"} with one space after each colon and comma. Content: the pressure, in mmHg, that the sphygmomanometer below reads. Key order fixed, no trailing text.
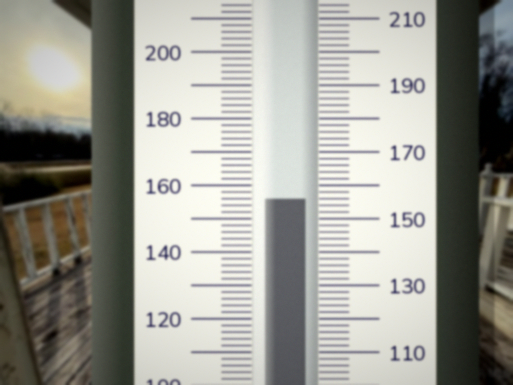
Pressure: {"value": 156, "unit": "mmHg"}
